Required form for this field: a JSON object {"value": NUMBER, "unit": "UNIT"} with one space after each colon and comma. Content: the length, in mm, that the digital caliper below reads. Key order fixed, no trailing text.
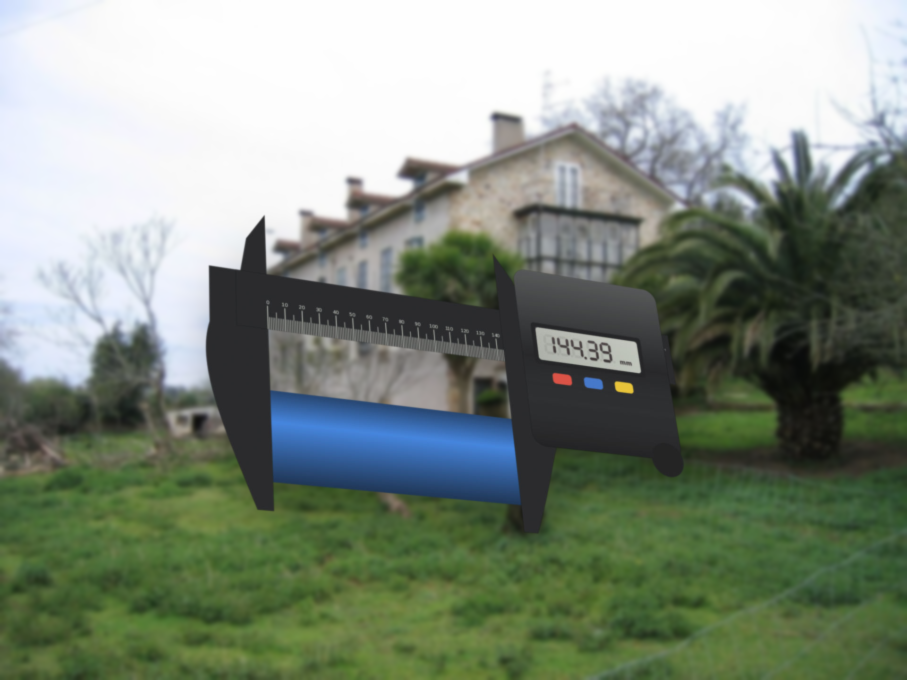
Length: {"value": 144.39, "unit": "mm"}
